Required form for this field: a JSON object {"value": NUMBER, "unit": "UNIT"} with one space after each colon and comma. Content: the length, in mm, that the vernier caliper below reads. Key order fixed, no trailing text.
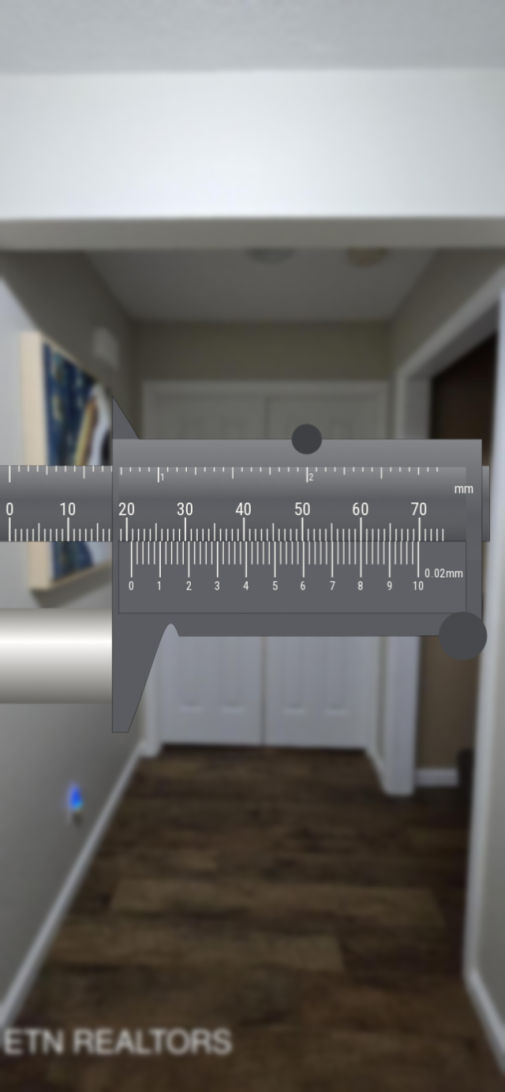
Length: {"value": 20.8, "unit": "mm"}
